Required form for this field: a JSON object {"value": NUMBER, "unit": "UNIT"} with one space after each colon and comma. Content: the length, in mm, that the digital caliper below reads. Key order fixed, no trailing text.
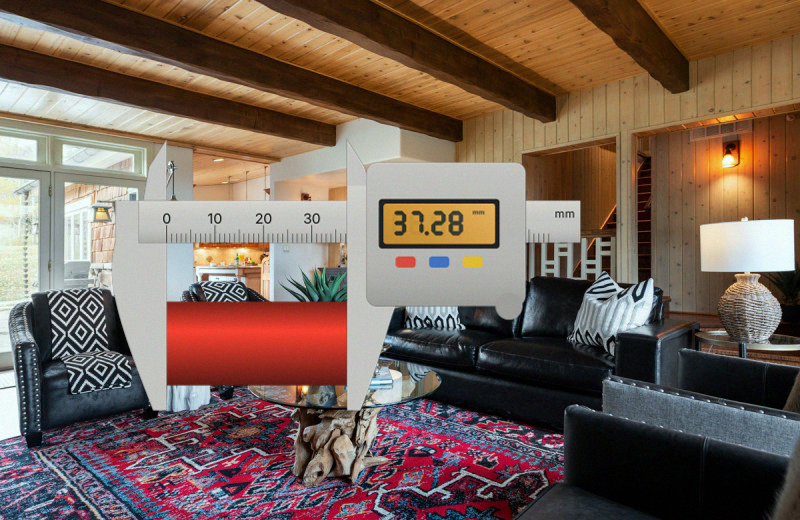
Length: {"value": 37.28, "unit": "mm"}
